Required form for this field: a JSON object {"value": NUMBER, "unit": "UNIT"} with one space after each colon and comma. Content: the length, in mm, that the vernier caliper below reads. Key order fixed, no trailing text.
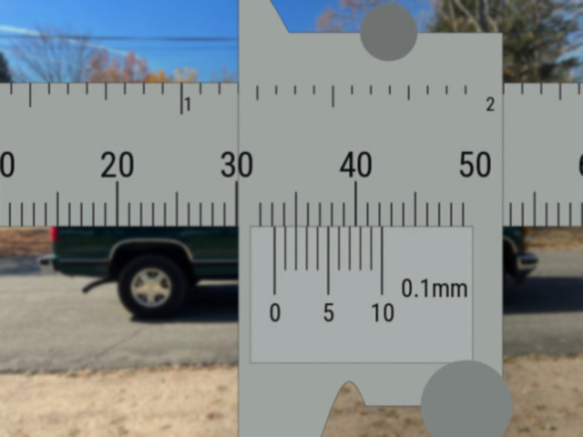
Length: {"value": 33.2, "unit": "mm"}
